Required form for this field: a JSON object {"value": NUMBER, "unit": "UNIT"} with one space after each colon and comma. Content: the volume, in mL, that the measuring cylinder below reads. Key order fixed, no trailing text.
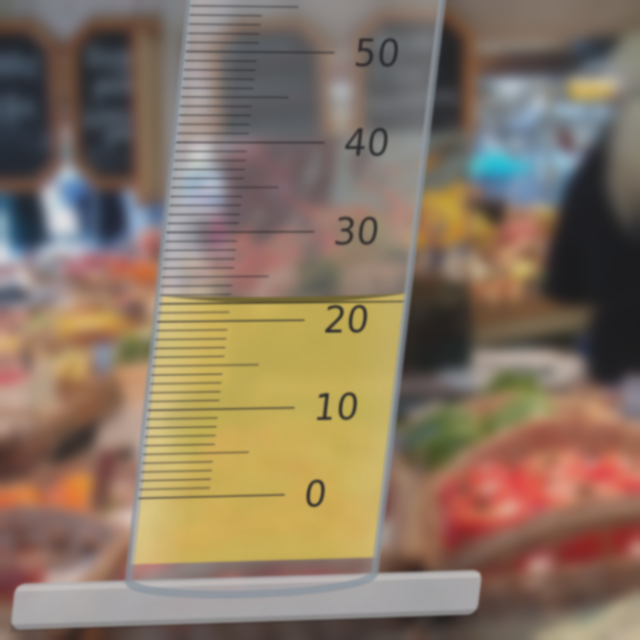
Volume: {"value": 22, "unit": "mL"}
